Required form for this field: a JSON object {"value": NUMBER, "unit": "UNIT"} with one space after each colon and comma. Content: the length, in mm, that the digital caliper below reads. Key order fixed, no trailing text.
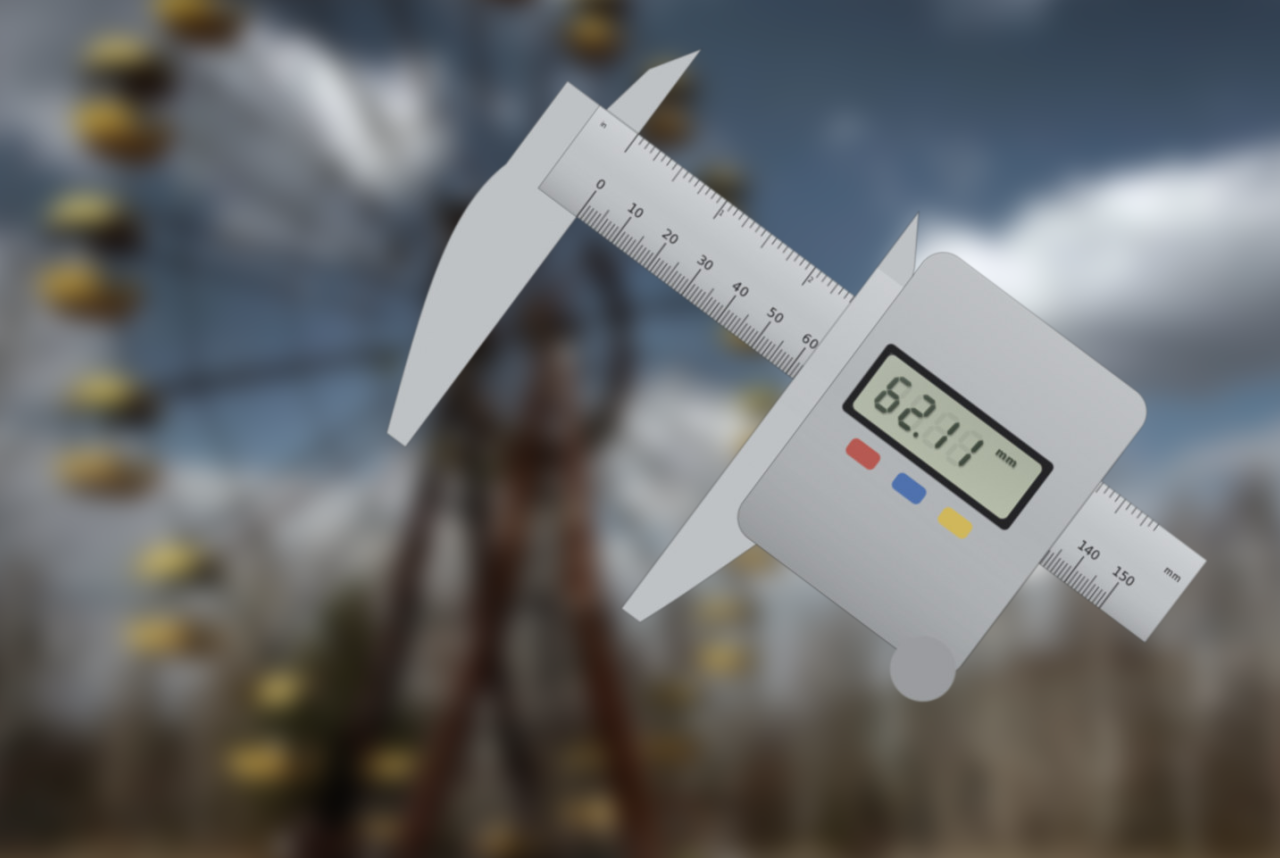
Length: {"value": 62.11, "unit": "mm"}
